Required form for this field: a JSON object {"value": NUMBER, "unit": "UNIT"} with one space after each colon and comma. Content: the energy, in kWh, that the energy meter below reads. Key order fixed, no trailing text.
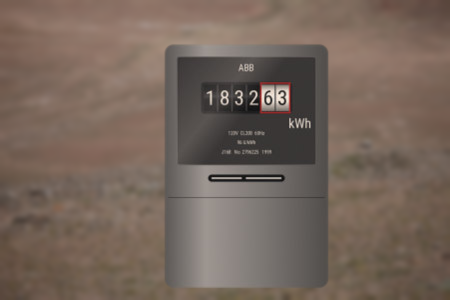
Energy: {"value": 1832.63, "unit": "kWh"}
